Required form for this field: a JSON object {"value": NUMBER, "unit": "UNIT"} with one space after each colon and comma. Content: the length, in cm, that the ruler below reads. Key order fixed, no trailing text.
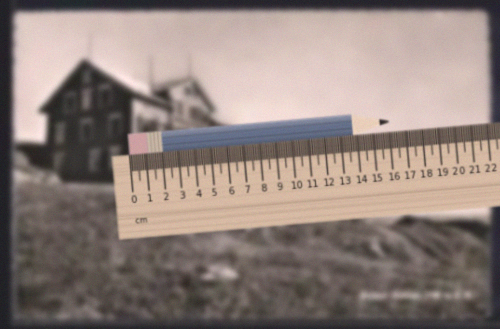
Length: {"value": 16, "unit": "cm"}
